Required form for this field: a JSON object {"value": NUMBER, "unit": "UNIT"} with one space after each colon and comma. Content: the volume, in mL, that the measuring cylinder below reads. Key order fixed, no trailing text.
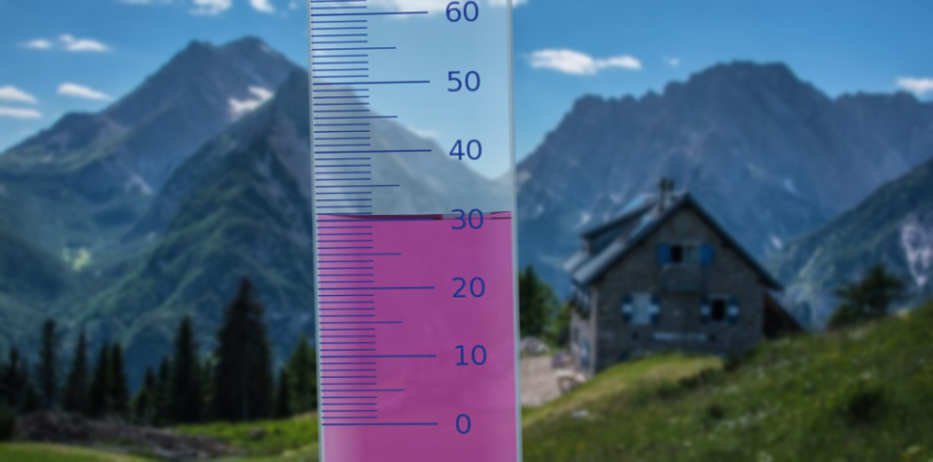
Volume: {"value": 30, "unit": "mL"}
